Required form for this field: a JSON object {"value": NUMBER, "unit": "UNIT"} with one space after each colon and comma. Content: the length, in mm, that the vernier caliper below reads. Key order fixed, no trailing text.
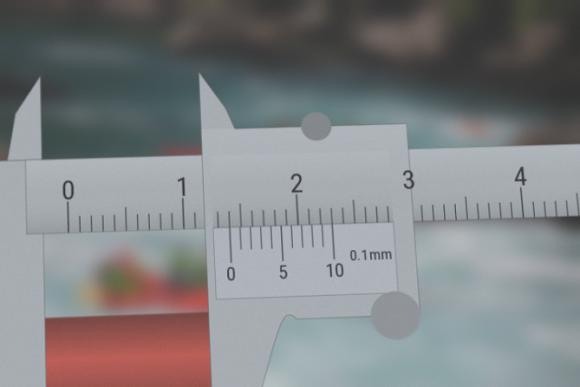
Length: {"value": 14.0, "unit": "mm"}
